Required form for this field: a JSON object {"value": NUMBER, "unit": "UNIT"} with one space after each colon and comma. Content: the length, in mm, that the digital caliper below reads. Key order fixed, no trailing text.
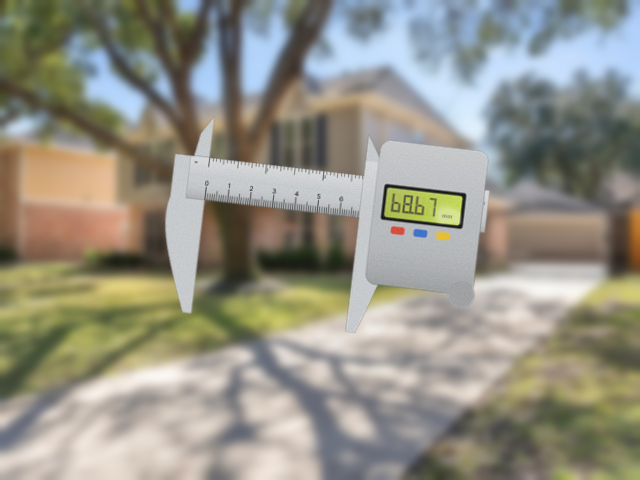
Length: {"value": 68.67, "unit": "mm"}
